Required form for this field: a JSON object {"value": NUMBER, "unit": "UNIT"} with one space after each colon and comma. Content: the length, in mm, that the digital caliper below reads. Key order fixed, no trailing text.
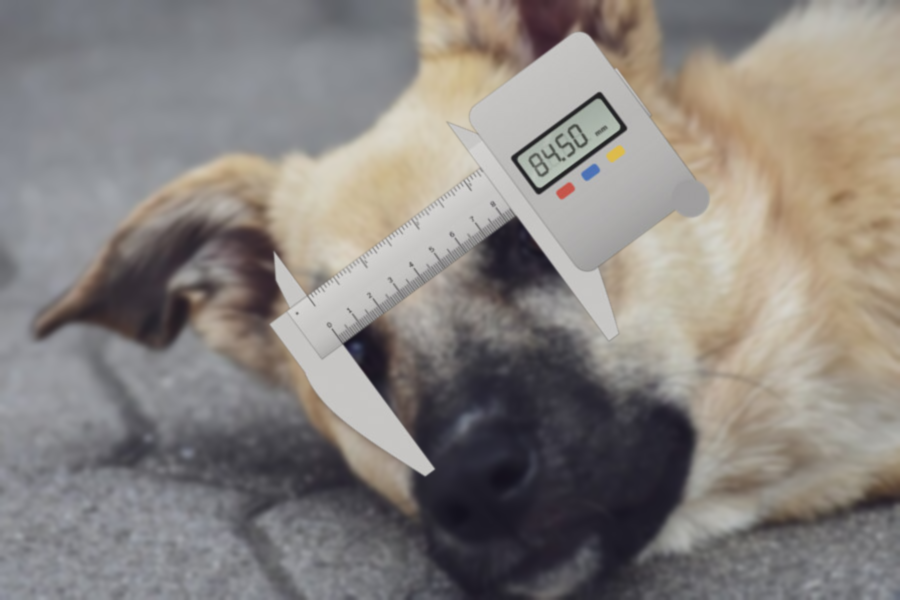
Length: {"value": 84.50, "unit": "mm"}
